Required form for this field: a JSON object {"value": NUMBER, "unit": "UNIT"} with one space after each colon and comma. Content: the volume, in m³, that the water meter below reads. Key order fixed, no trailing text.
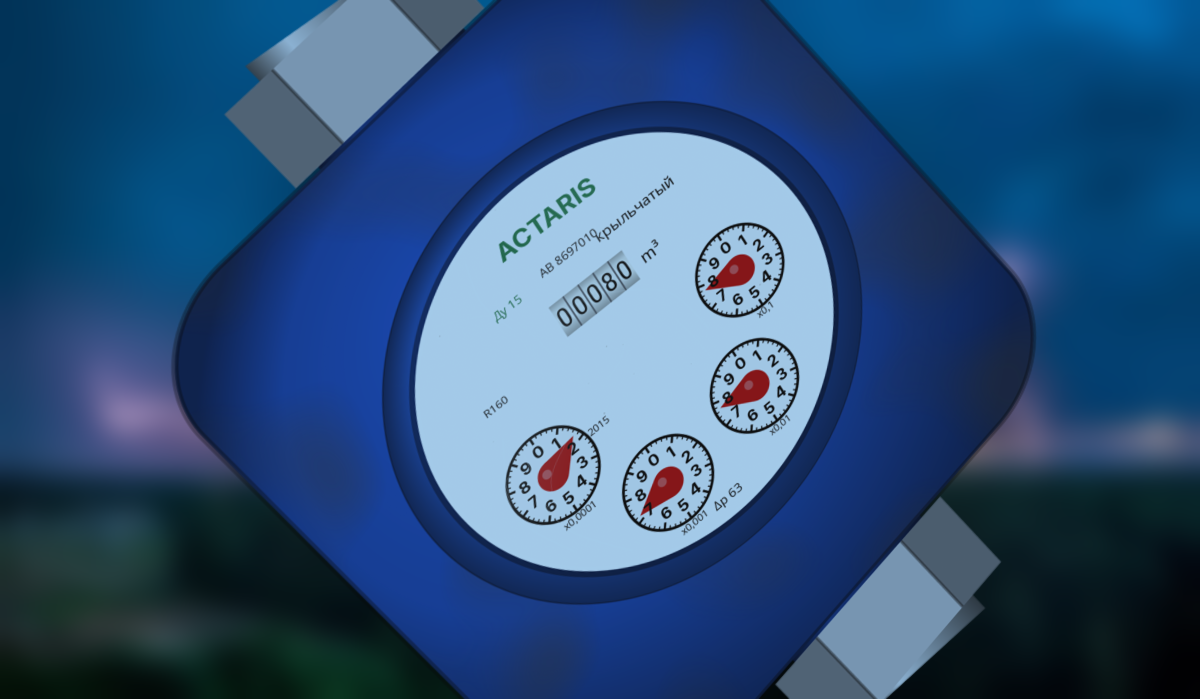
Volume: {"value": 80.7771, "unit": "m³"}
